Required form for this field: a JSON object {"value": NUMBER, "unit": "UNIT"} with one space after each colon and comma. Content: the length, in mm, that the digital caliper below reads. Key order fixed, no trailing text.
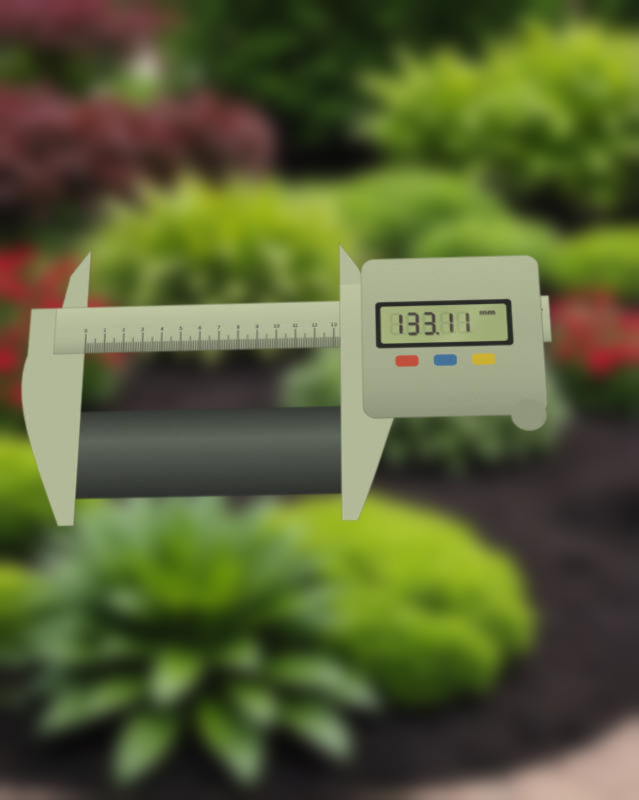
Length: {"value": 133.11, "unit": "mm"}
